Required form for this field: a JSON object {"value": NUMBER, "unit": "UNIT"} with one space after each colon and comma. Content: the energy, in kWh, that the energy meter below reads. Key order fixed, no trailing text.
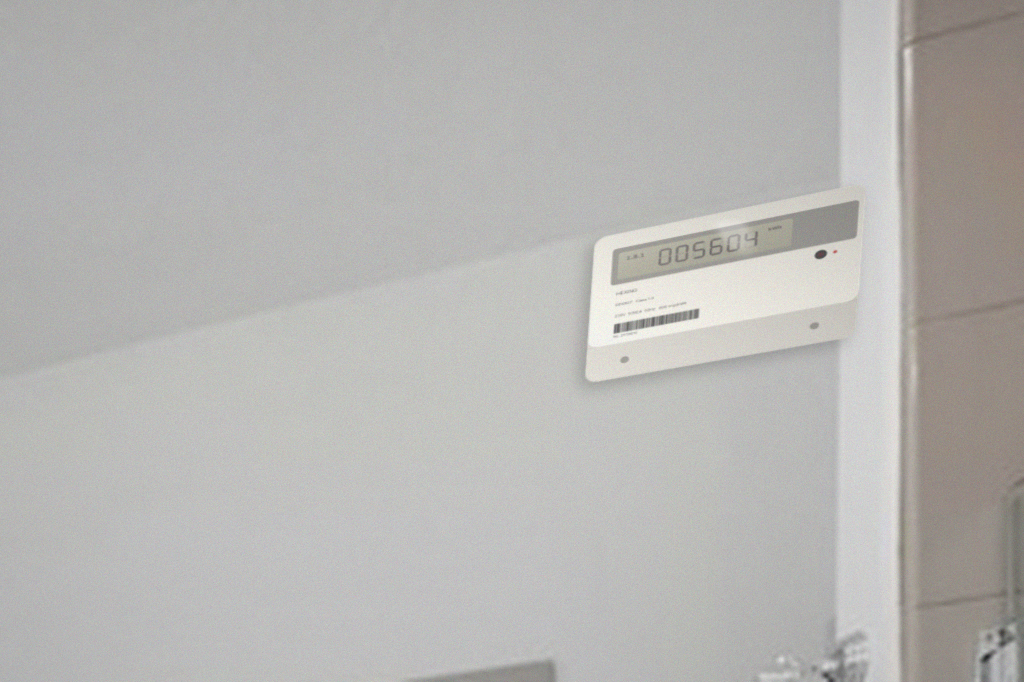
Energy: {"value": 5604, "unit": "kWh"}
